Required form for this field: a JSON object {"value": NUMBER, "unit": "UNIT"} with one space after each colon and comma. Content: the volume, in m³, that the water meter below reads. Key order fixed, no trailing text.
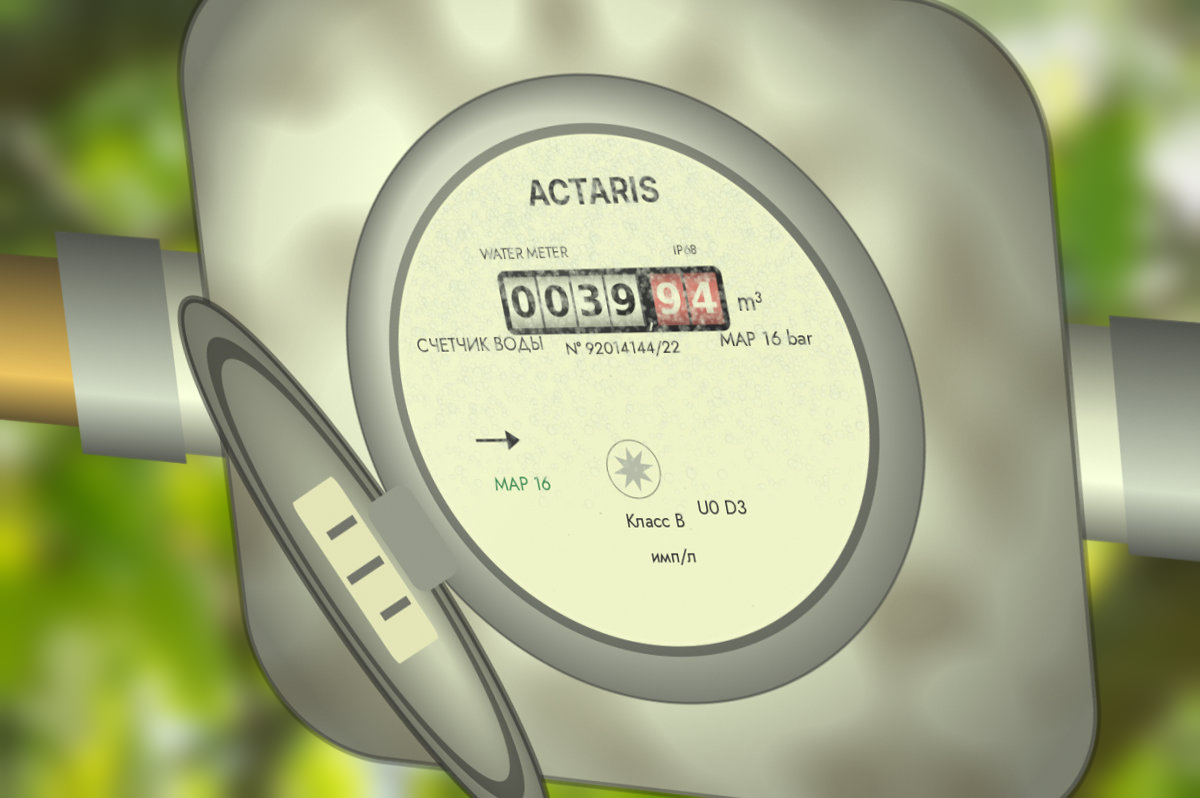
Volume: {"value": 39.94, "unit": "m³"}
